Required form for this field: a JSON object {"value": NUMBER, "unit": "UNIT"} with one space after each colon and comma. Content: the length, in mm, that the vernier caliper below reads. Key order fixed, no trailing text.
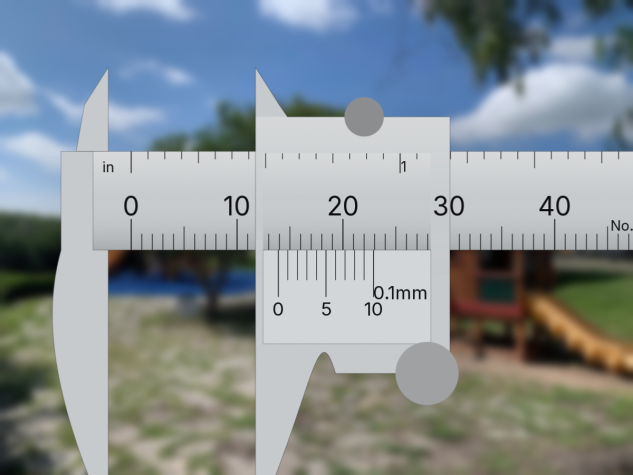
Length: {"value": 13.9, "unit": "mm"}
